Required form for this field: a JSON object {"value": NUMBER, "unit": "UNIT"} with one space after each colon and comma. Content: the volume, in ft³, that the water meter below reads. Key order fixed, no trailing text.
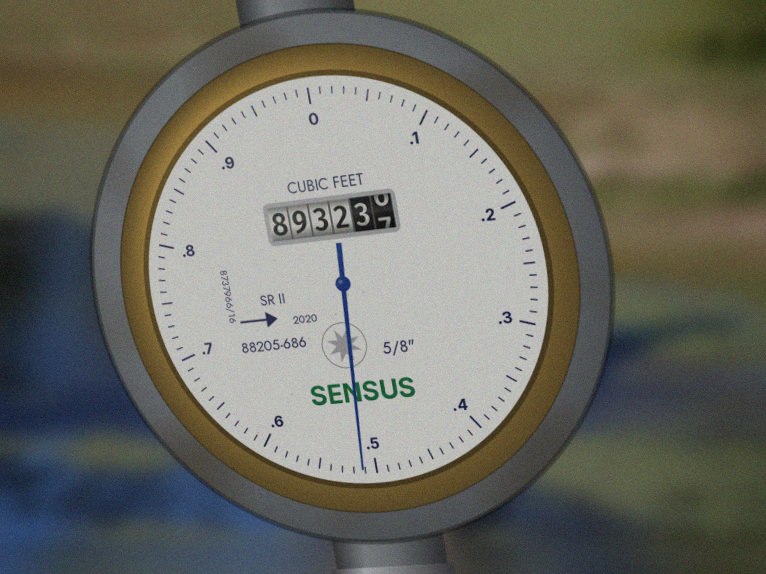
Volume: {"value": 893236.51, "unit": "ft³"}
